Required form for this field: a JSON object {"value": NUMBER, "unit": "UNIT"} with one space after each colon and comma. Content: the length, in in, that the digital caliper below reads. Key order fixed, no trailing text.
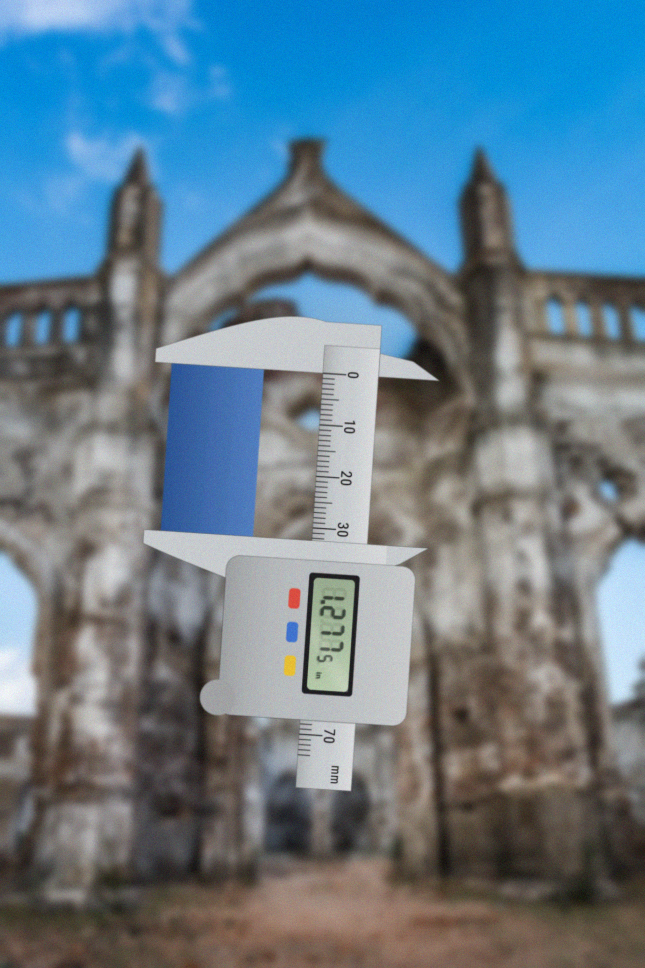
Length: {"value": 1.2775, "unit": "in"}
